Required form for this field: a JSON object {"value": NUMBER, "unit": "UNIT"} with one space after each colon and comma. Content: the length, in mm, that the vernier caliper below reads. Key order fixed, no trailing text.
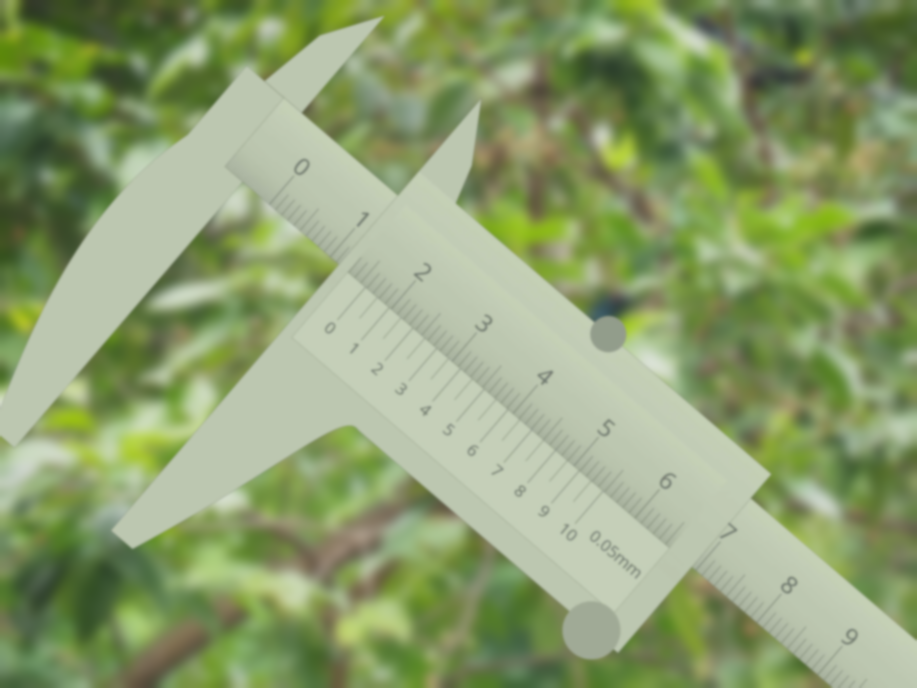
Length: {"value": 15.8, "unit": "mm"}
